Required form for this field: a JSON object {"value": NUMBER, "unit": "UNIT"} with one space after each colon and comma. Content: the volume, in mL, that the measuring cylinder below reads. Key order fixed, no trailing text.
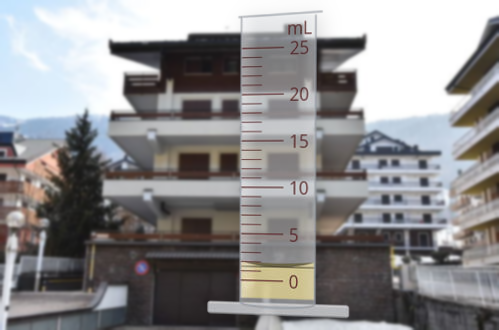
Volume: {"value": 1.5, "unit": "mL"}
